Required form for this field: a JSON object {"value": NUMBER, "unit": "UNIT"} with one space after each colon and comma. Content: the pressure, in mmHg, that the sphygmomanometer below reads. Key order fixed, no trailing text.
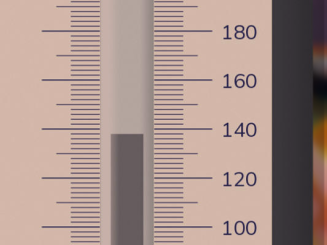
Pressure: {"value": 138, "unit": "mmHg"}
